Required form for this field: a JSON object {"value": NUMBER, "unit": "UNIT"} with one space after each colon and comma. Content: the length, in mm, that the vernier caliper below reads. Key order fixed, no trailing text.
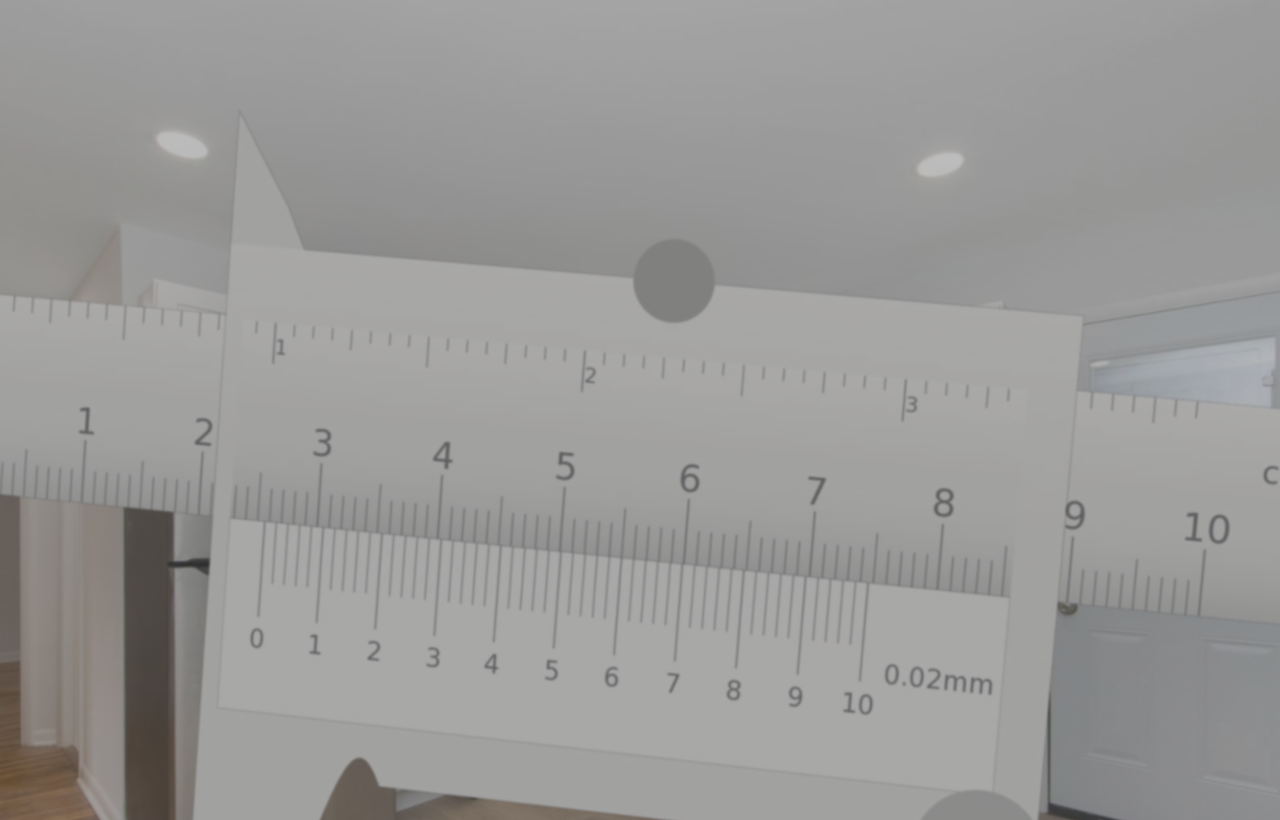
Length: {"value": 25.6, "unit": "mm"}
